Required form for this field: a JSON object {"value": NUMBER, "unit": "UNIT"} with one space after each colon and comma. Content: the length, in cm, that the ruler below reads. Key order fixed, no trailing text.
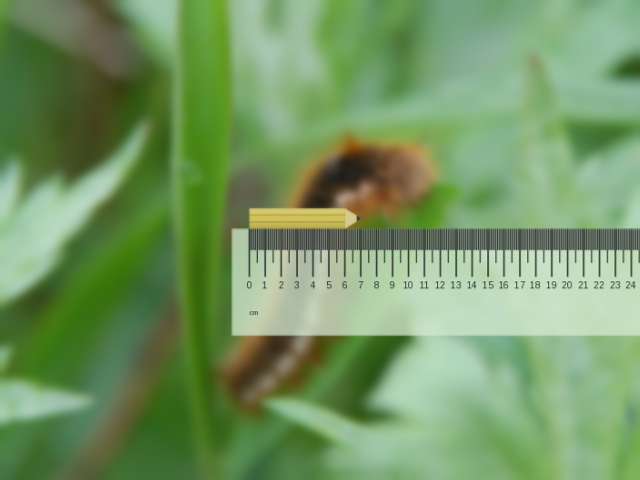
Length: {"value": 7, "unit": "cm"}
